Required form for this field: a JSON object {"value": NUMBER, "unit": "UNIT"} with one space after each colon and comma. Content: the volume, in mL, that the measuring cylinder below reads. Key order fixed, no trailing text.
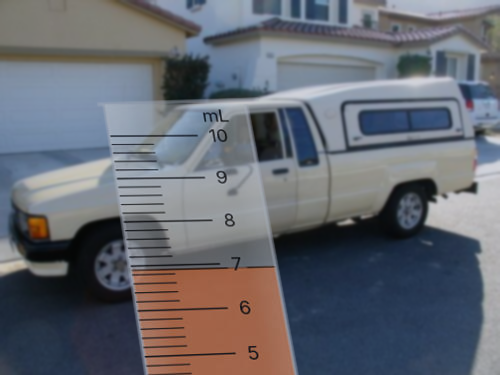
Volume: {"value": 6.9, "unit": "mL"}
